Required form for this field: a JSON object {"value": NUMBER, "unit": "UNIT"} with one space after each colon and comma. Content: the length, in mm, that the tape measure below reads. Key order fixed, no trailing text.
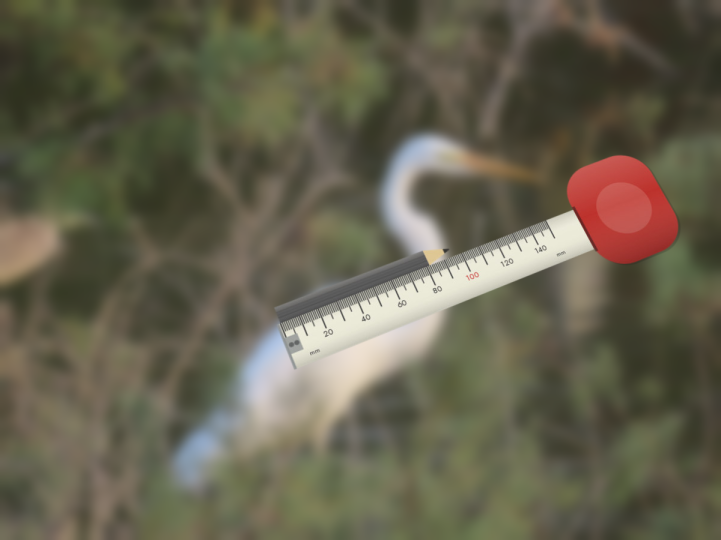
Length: {"value": 95, "unit": "mm"}
